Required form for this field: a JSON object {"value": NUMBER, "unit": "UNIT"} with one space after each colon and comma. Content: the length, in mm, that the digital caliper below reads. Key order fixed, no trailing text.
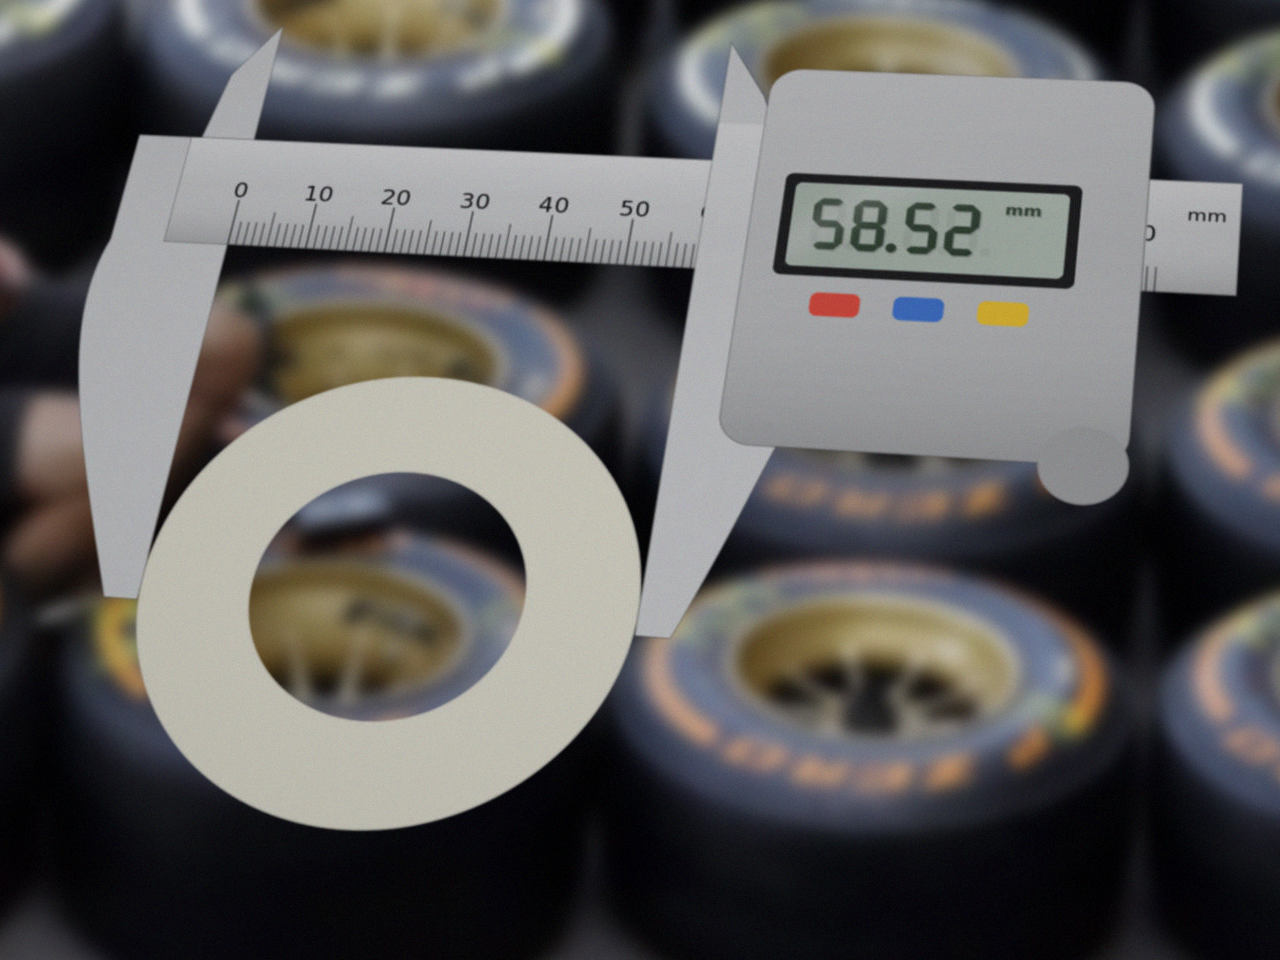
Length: {"value": 58.52, "unit": "mm"}
